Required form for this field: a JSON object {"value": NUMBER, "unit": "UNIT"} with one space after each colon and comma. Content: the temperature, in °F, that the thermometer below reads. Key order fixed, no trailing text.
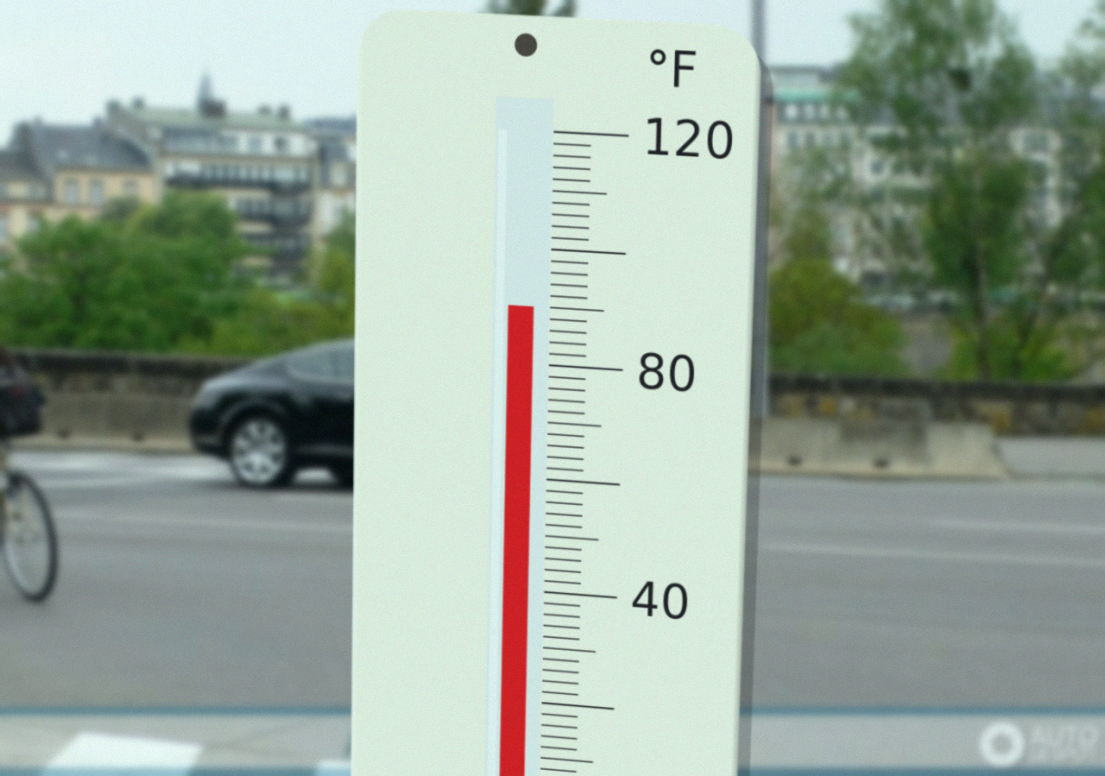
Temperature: {"value": 90, "unit": "°F"}
